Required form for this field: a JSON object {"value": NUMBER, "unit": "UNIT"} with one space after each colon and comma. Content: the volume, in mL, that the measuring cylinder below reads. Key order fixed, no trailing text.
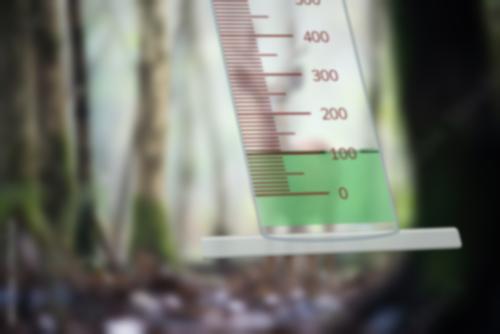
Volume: {"value": 100, "unit": "mL"}
